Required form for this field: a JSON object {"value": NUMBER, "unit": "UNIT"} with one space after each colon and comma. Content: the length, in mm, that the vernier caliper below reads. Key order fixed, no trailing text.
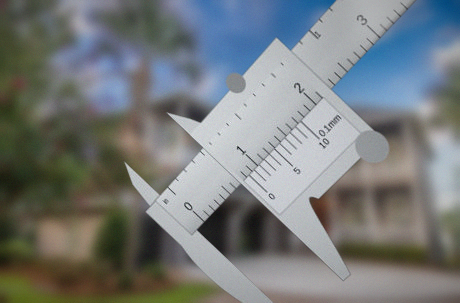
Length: {"value": 8.4, "unit": "mm"}
